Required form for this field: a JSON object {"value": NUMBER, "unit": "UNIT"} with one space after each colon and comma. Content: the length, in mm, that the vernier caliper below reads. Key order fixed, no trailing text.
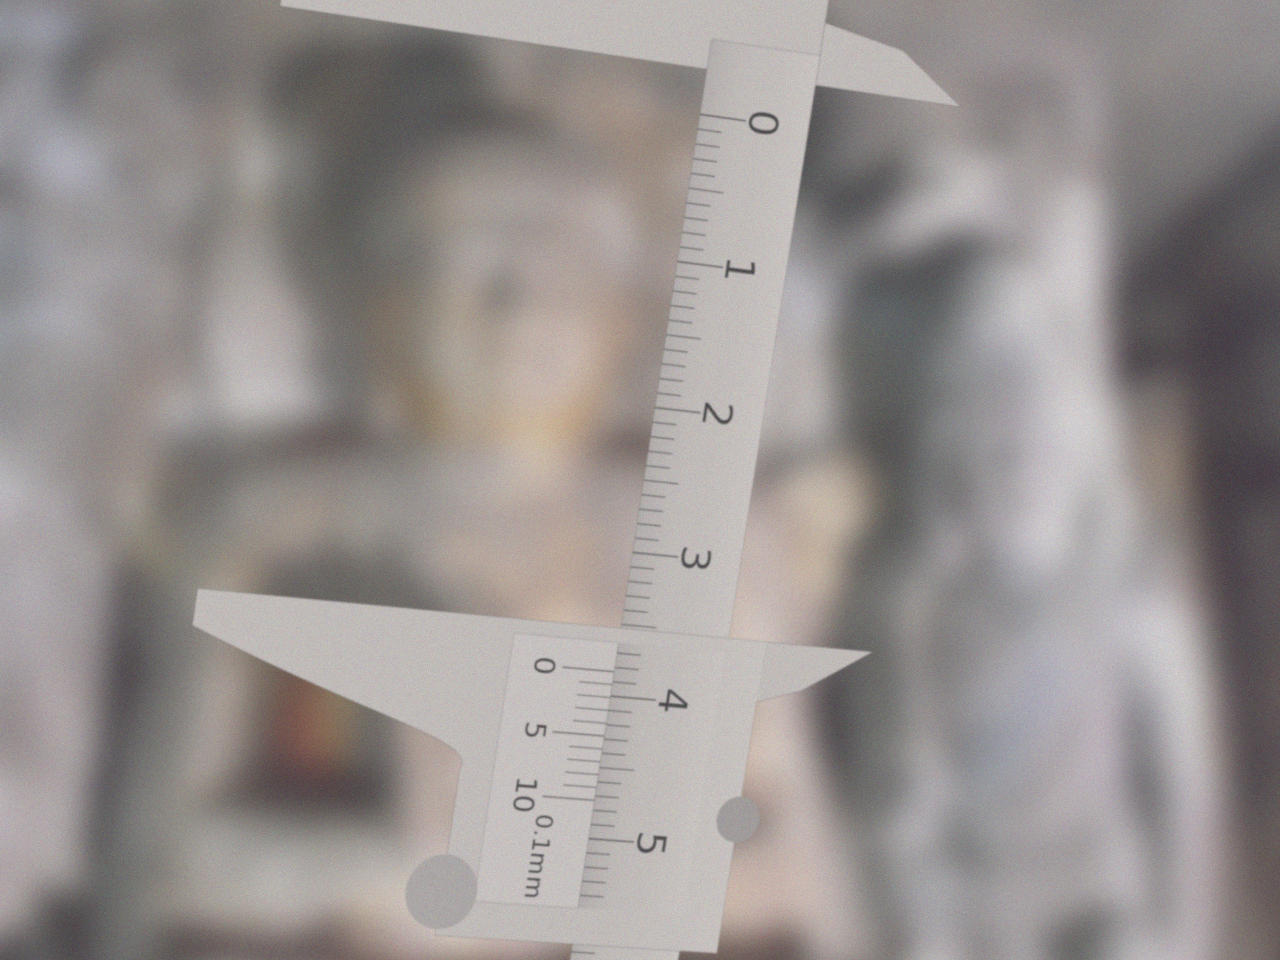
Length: {"value": 38.3, "unit": "mm"}
